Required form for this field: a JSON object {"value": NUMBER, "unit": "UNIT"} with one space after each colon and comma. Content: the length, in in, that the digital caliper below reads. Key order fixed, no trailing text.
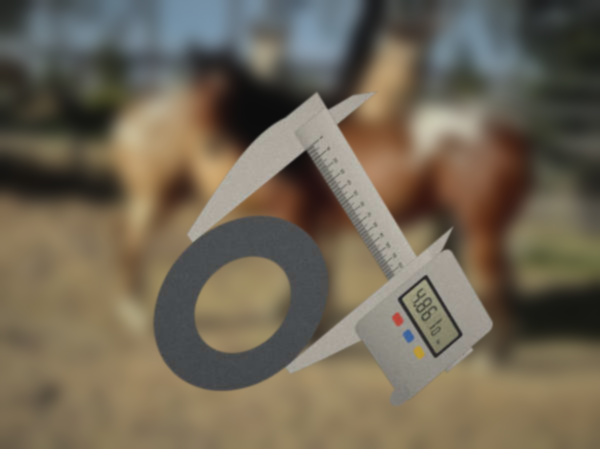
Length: {"value": 4.8610, "unit": "in"}
